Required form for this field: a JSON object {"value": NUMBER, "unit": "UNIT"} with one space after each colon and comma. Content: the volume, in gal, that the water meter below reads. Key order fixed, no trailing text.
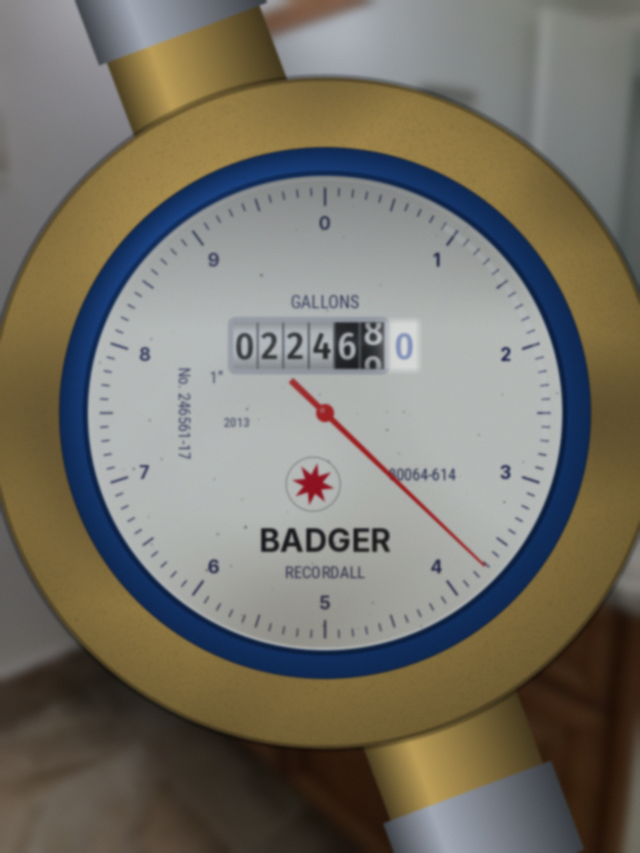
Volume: {"value": 224683.7, "unit": "gal"}
